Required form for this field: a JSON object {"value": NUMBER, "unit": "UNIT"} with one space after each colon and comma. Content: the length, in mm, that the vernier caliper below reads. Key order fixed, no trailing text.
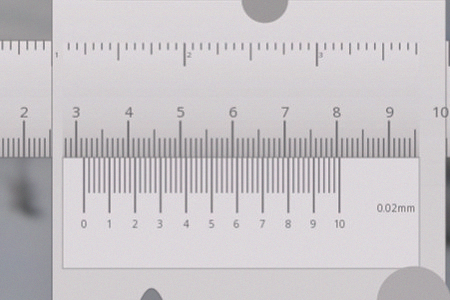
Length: {"value": 31.5, "unit": "mm"}
